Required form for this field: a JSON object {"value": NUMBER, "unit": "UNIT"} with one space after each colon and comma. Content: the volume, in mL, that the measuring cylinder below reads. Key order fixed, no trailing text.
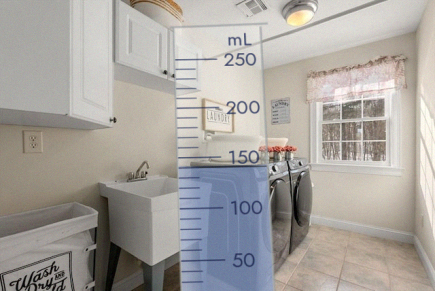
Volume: {"value": 140, "unit": "mL"}
